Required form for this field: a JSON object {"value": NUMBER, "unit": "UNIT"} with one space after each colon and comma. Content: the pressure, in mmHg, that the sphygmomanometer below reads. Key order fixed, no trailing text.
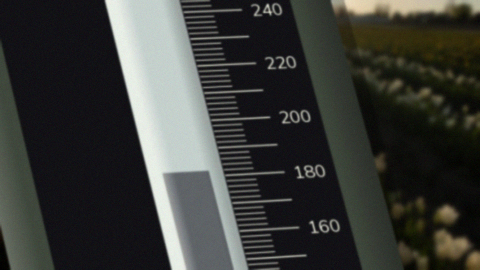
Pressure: {"value": 182, "unit": "mmHg"}
